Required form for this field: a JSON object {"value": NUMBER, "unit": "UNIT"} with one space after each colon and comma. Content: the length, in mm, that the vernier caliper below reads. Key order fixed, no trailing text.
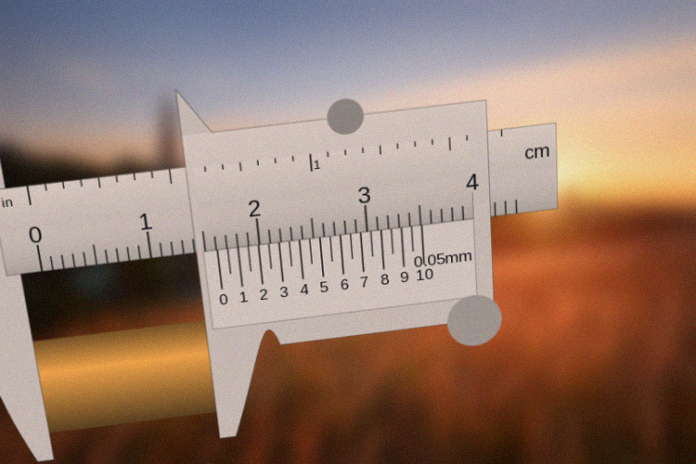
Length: {"value": 16.1, "unit": "mm"}
